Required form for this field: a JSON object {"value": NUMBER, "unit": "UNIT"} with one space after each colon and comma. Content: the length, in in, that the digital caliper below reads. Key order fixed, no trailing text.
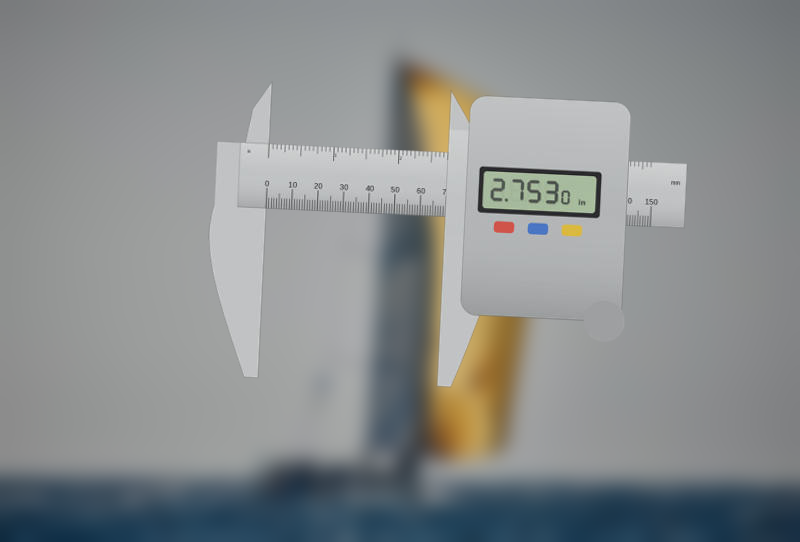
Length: {"value": 2.7530, "unit": "in"}
